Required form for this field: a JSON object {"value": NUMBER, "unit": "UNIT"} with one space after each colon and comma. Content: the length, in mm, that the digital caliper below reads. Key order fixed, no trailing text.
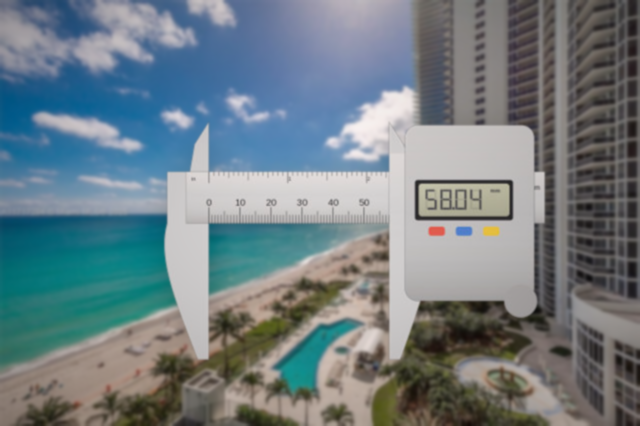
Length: {"value": 58.04, "unit": "mm"}
